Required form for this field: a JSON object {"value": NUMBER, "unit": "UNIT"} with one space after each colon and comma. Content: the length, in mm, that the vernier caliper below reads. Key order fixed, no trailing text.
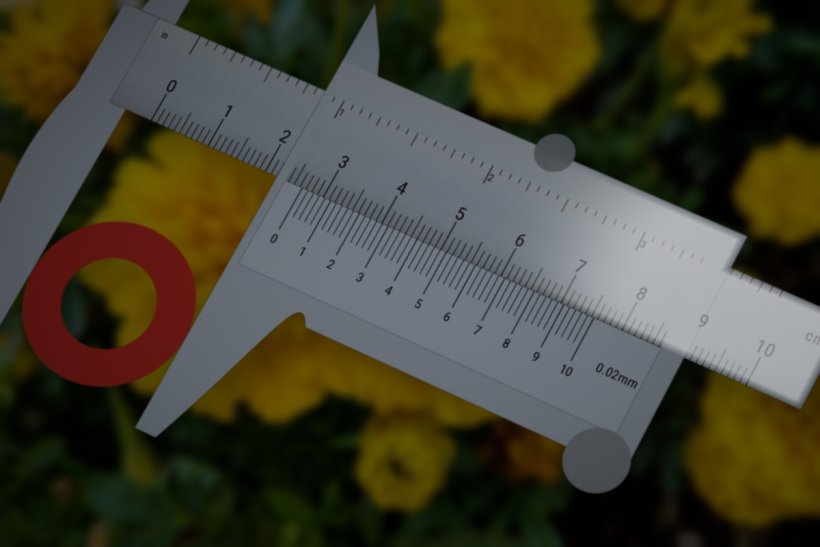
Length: {"value": 26.4, "unit": "mm"}
